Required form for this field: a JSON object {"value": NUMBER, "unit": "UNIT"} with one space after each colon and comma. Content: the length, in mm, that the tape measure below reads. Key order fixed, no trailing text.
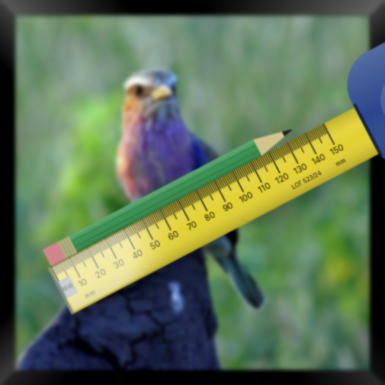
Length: {"value": 135, "unit": "mm"}
